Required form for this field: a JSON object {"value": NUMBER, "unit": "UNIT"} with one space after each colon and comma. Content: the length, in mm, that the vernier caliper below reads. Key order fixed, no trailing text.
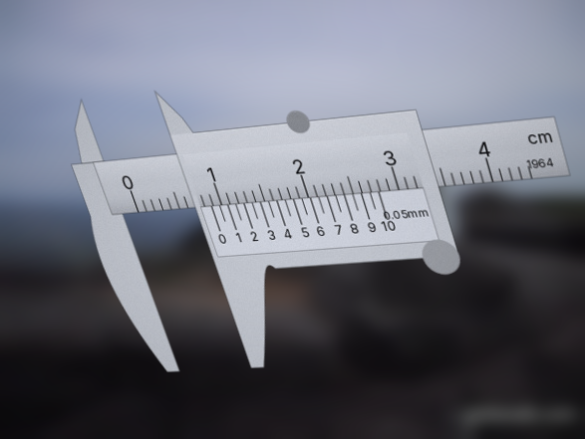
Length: {"value": 8.8, "unit": "mm"}
